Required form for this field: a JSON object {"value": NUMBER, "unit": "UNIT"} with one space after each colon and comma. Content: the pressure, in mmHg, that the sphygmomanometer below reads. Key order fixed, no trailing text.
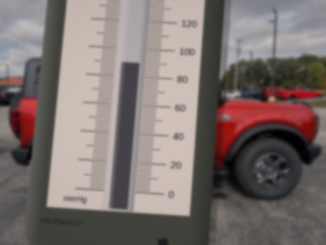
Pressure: {"value": 90, "unit": "mmHg"}
